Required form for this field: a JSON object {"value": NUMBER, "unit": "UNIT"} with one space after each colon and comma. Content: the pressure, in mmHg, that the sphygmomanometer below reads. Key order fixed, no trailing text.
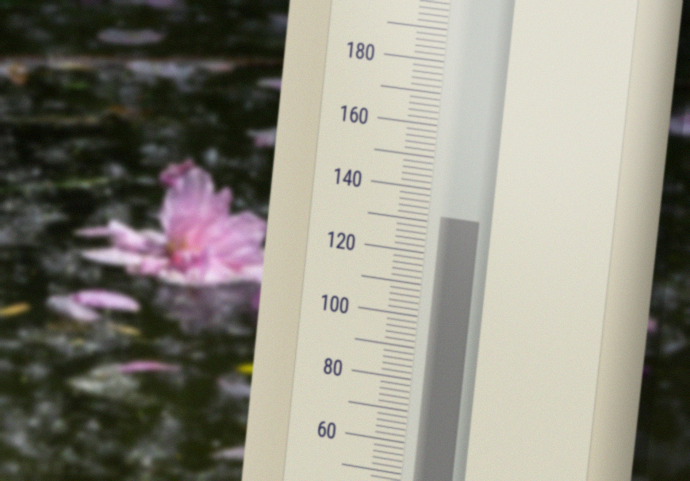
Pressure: {"value": 132, "unit": "mmHg"}
